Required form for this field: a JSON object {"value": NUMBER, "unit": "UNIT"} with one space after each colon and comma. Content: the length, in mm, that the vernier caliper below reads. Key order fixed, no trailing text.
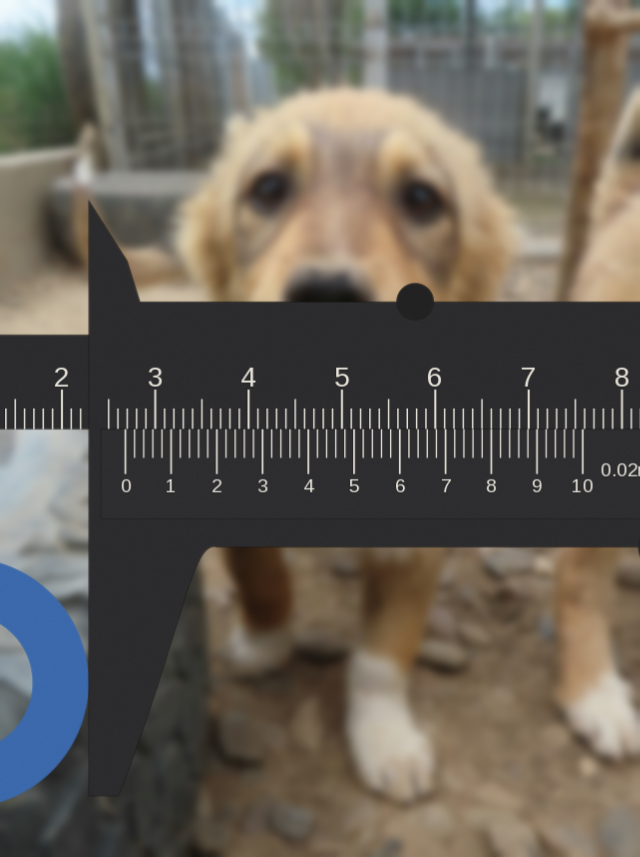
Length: {"value": 26.8, "unit": "mm"}
